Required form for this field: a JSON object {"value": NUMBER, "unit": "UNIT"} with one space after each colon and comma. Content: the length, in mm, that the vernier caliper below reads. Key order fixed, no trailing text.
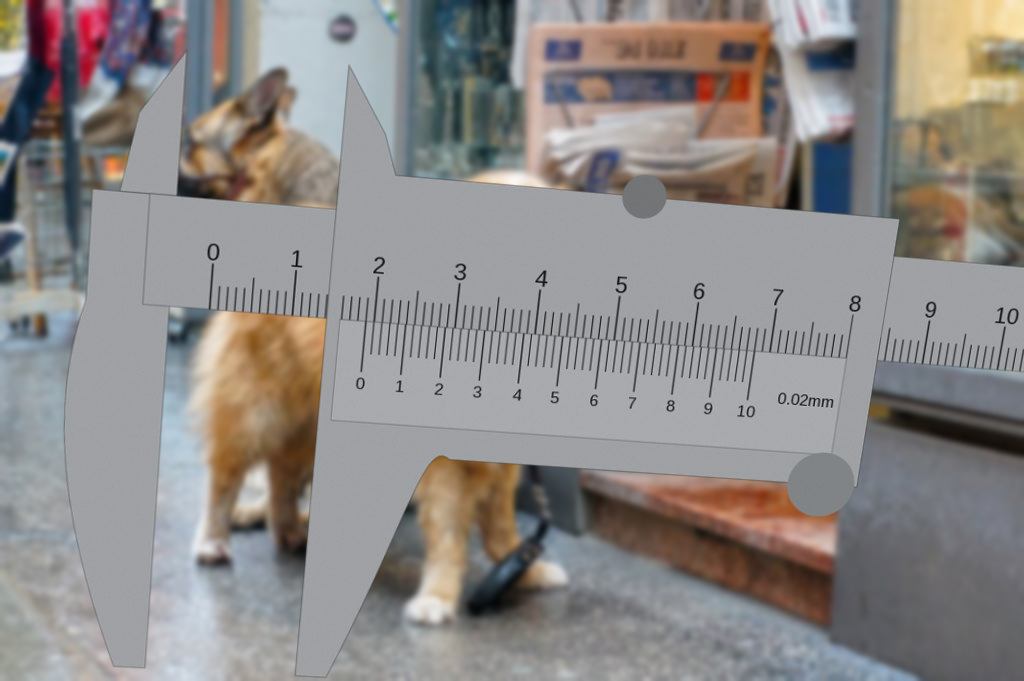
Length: {"value": 19.0, "unit": "mm"}
